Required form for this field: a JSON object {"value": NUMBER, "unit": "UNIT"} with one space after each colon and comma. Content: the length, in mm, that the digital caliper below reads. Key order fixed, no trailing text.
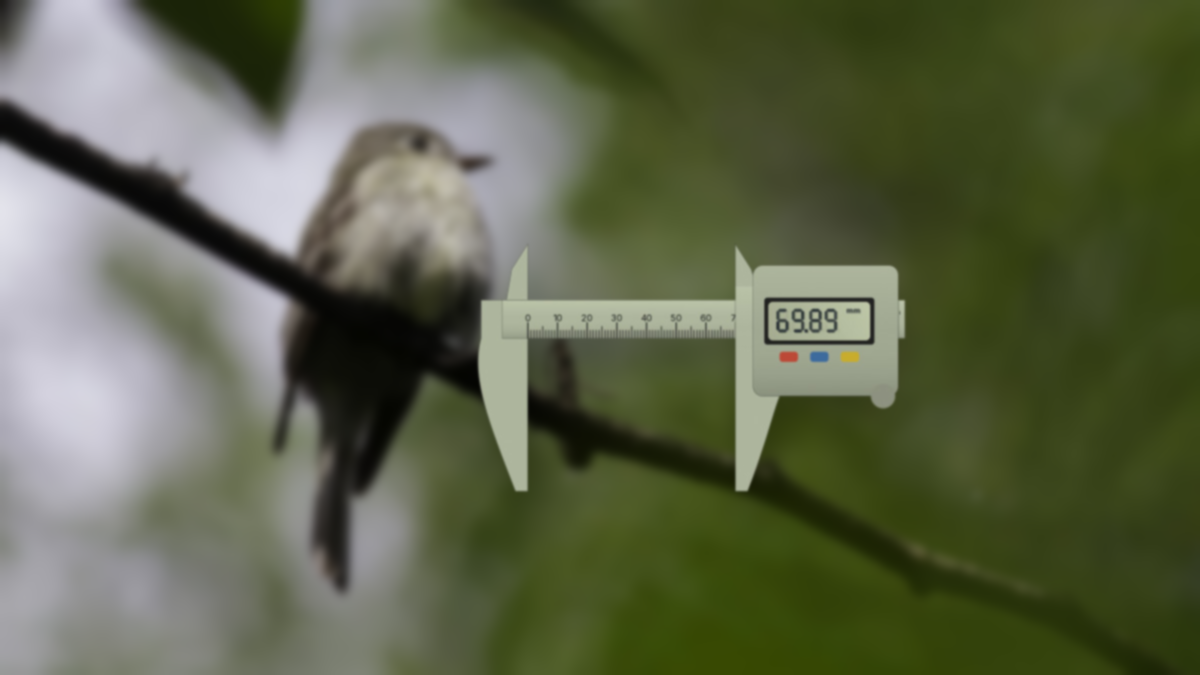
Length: {"value": 69.89, "unit": "mm"}
